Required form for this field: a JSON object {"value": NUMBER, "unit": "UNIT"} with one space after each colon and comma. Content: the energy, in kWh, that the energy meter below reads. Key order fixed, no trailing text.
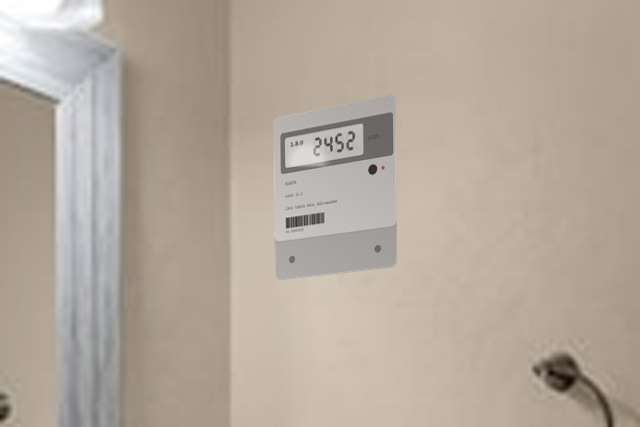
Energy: {"value": 2452, "unit": "kWh"}
